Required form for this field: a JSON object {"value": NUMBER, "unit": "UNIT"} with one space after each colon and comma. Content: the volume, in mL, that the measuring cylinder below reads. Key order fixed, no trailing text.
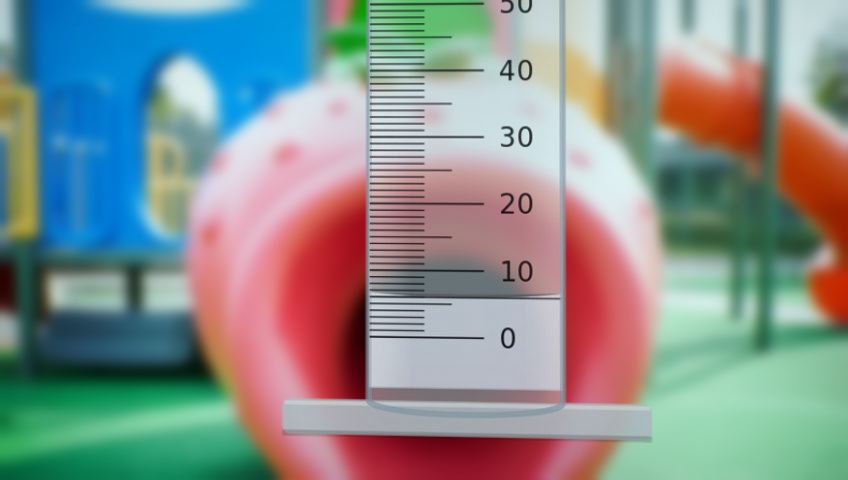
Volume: {"value": 6, "unit": "mL"}
